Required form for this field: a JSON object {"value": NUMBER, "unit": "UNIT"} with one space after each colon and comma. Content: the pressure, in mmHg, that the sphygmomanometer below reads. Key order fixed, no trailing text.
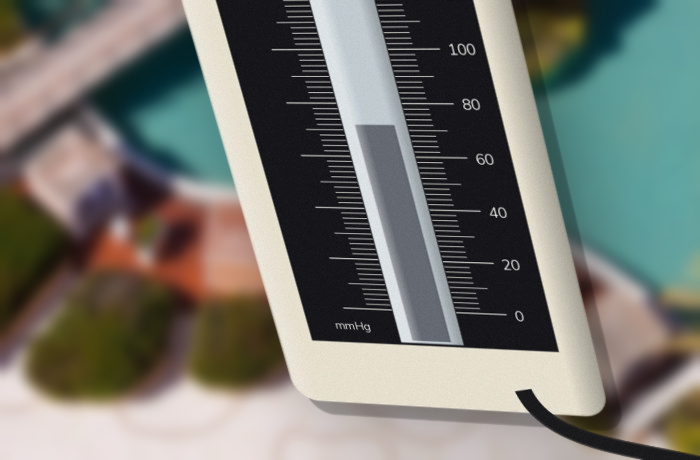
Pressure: {"value": 72, "unit": "mmHg"}
